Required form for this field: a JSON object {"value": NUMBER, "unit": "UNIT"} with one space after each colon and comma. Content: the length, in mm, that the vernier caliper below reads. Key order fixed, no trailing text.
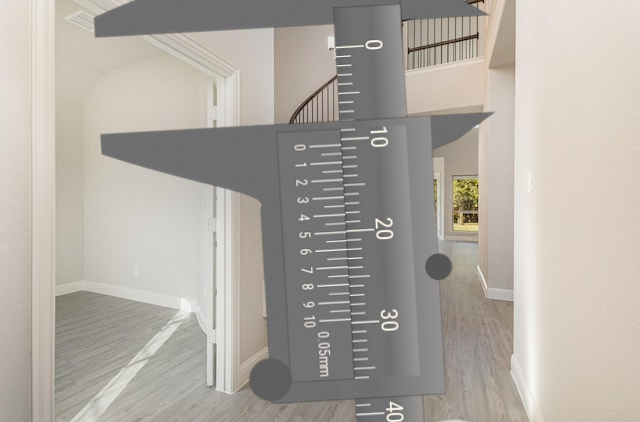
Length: {"value": 10.6, "unit": "mm"}
